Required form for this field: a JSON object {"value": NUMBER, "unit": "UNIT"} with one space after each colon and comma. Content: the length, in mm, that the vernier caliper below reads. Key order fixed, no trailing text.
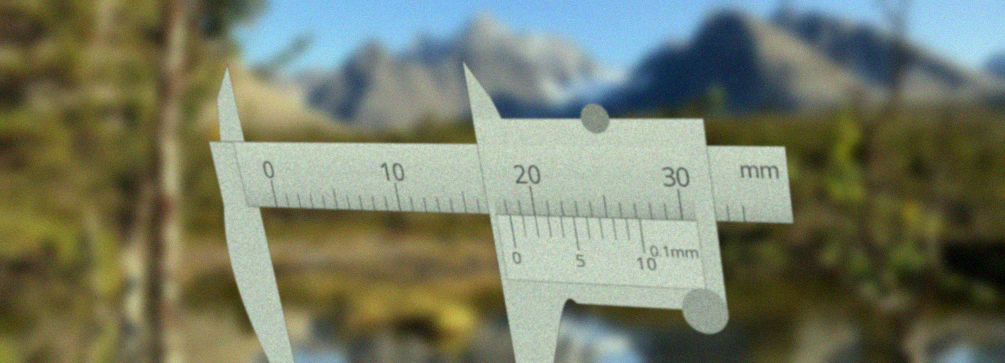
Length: {"value": 18.2, "unit": "mm"}
